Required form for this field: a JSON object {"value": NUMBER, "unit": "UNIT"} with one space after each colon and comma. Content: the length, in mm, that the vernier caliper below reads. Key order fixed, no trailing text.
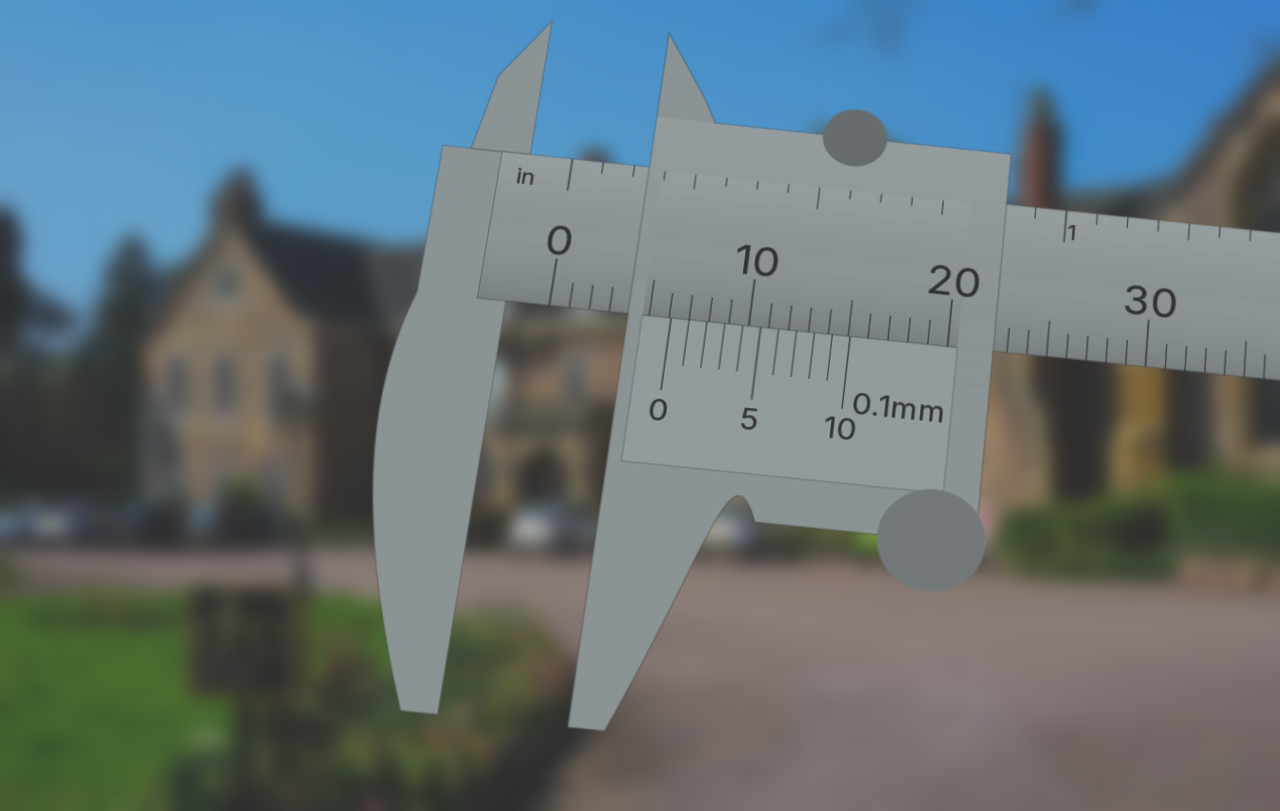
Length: {"value": 6.1, "unit": "mm"}
